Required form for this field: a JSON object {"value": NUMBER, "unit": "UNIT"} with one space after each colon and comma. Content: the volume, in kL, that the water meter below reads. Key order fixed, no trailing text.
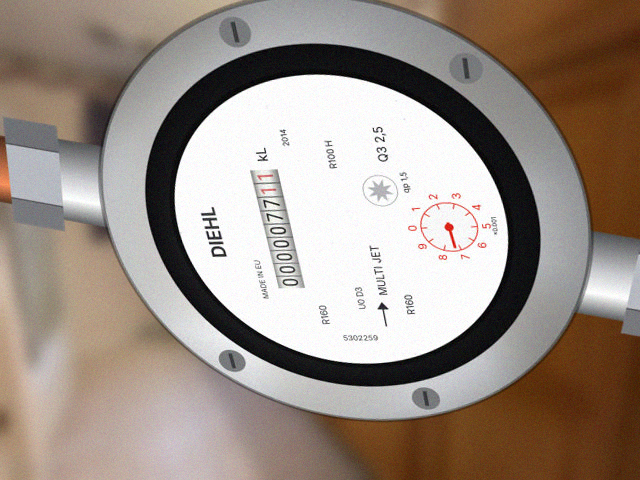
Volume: {"value": 77.117, "unit": "kL"}
